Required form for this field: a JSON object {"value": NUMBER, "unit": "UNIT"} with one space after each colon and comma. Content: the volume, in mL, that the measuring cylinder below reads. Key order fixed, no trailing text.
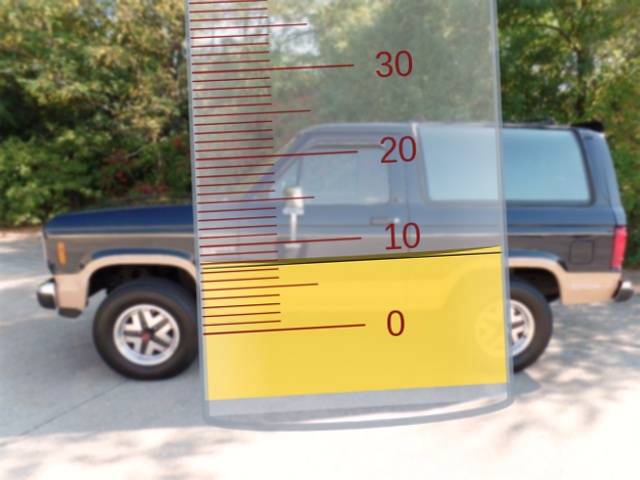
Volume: {"value": 7.5, "unit": "mL"}
